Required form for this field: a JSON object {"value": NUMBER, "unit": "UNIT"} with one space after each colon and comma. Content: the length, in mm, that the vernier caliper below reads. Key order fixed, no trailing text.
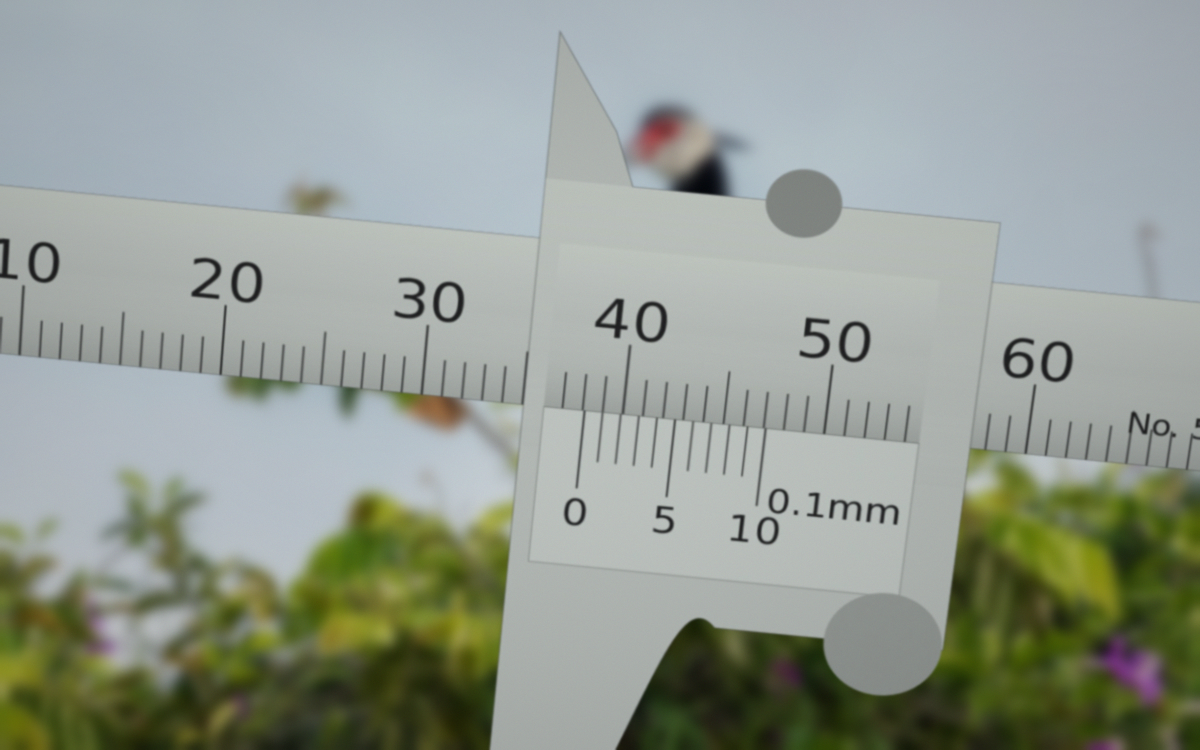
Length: {"value": 38.1, "unit": "mm"}
